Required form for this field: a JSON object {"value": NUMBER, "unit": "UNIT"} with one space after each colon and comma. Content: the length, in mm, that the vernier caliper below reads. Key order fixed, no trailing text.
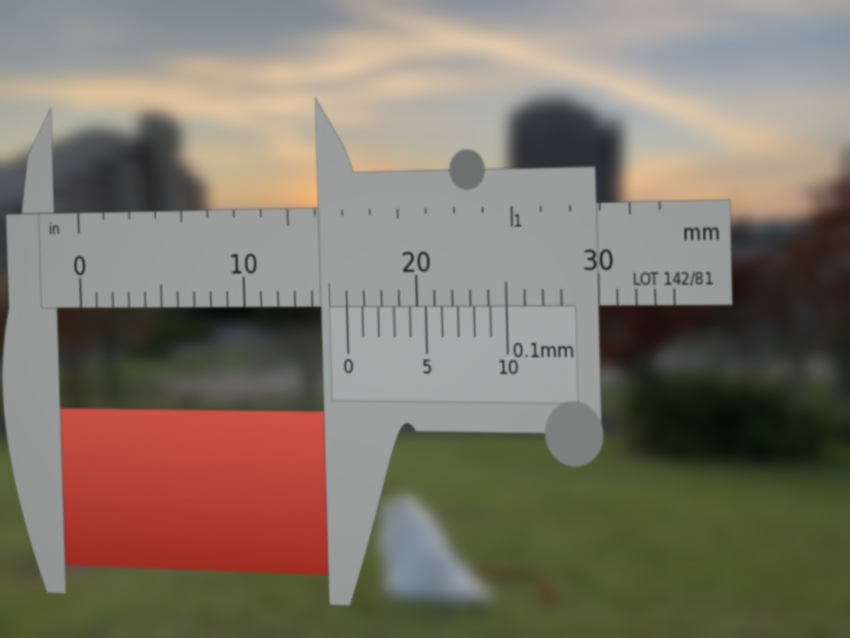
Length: {"value": 16.0, "unit": "mm"}
